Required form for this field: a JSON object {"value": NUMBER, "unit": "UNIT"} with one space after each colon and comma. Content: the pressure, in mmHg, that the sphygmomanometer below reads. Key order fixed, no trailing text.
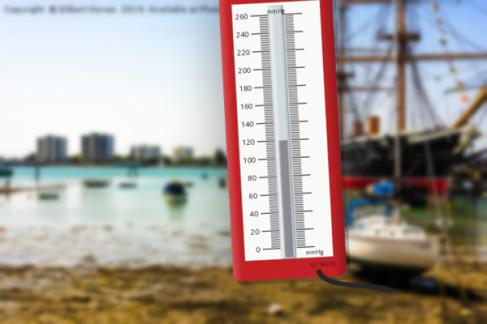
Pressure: {"value": 120, "unit": "mmHg"}
